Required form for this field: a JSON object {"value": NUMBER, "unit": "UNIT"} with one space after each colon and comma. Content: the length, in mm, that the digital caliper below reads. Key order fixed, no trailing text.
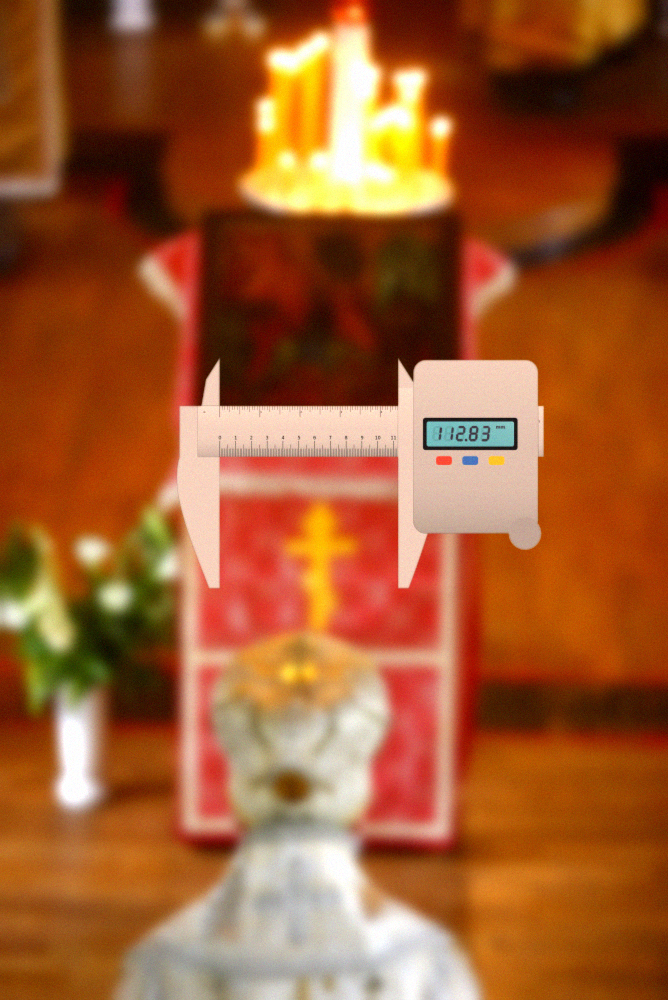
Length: {"value": 112.83, "unit": "mm"}
